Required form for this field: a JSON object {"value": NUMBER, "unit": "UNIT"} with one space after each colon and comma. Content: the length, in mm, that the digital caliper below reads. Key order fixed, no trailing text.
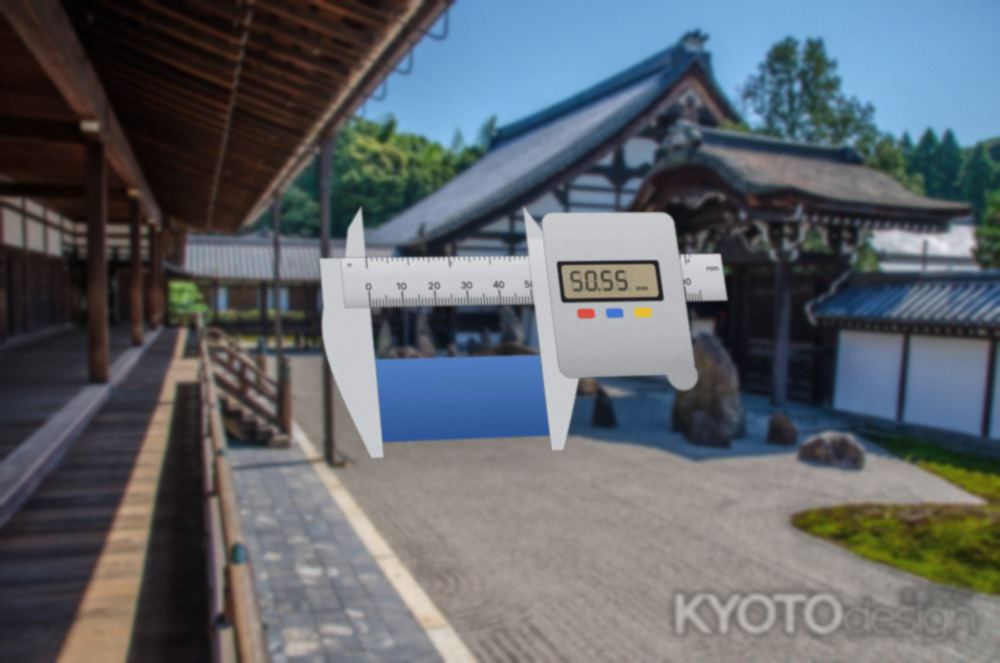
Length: {"value": 50.55, "unit": "mm"}
